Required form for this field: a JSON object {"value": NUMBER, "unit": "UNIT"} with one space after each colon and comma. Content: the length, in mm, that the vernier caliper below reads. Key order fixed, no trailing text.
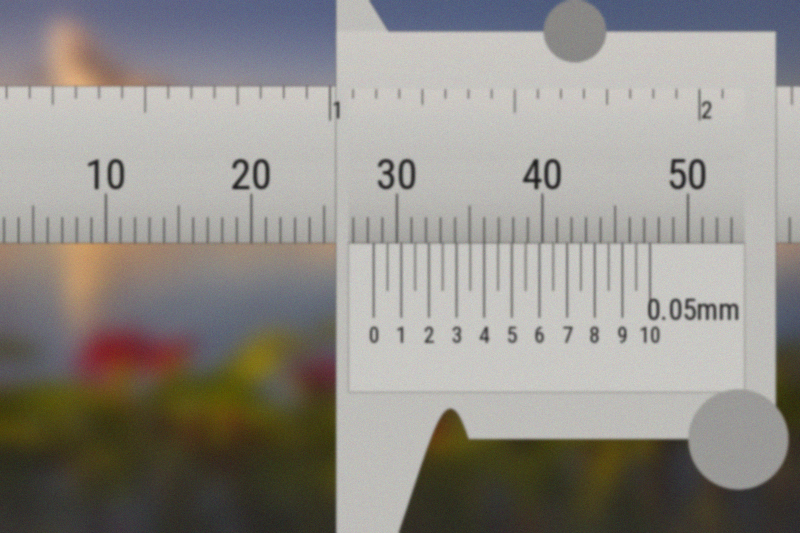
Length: {"value": 28.4, "unit": "mm"}
